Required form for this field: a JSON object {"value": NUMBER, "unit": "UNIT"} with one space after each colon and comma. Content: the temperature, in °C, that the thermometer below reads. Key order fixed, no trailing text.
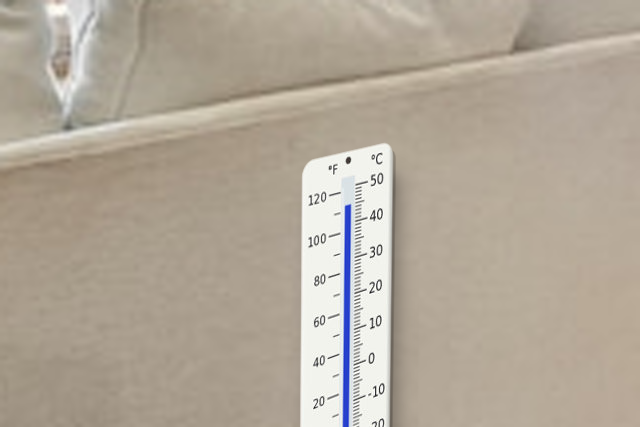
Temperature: {"value": 45, "unit": "°C"}
